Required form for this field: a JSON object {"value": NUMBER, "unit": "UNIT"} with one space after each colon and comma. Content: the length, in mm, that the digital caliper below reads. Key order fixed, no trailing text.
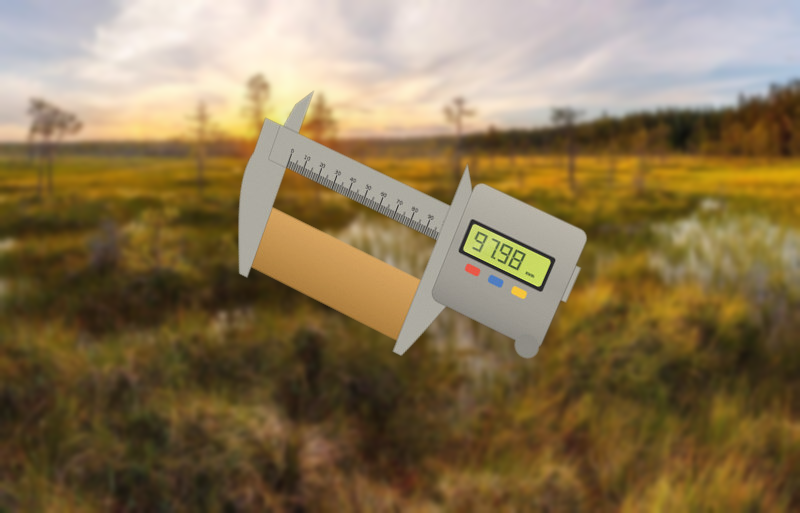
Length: {"value": 97.98, "unit": "mm"}
